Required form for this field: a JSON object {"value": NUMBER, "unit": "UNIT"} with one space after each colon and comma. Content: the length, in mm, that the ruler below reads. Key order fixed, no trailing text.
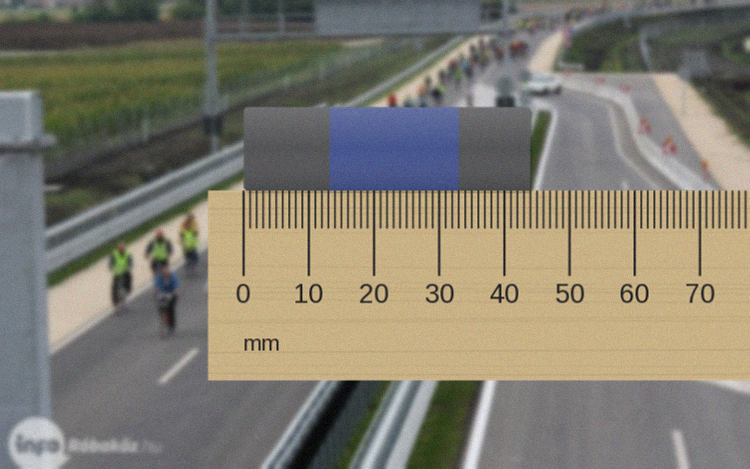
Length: {"value": 44, "unit": "mm"}
